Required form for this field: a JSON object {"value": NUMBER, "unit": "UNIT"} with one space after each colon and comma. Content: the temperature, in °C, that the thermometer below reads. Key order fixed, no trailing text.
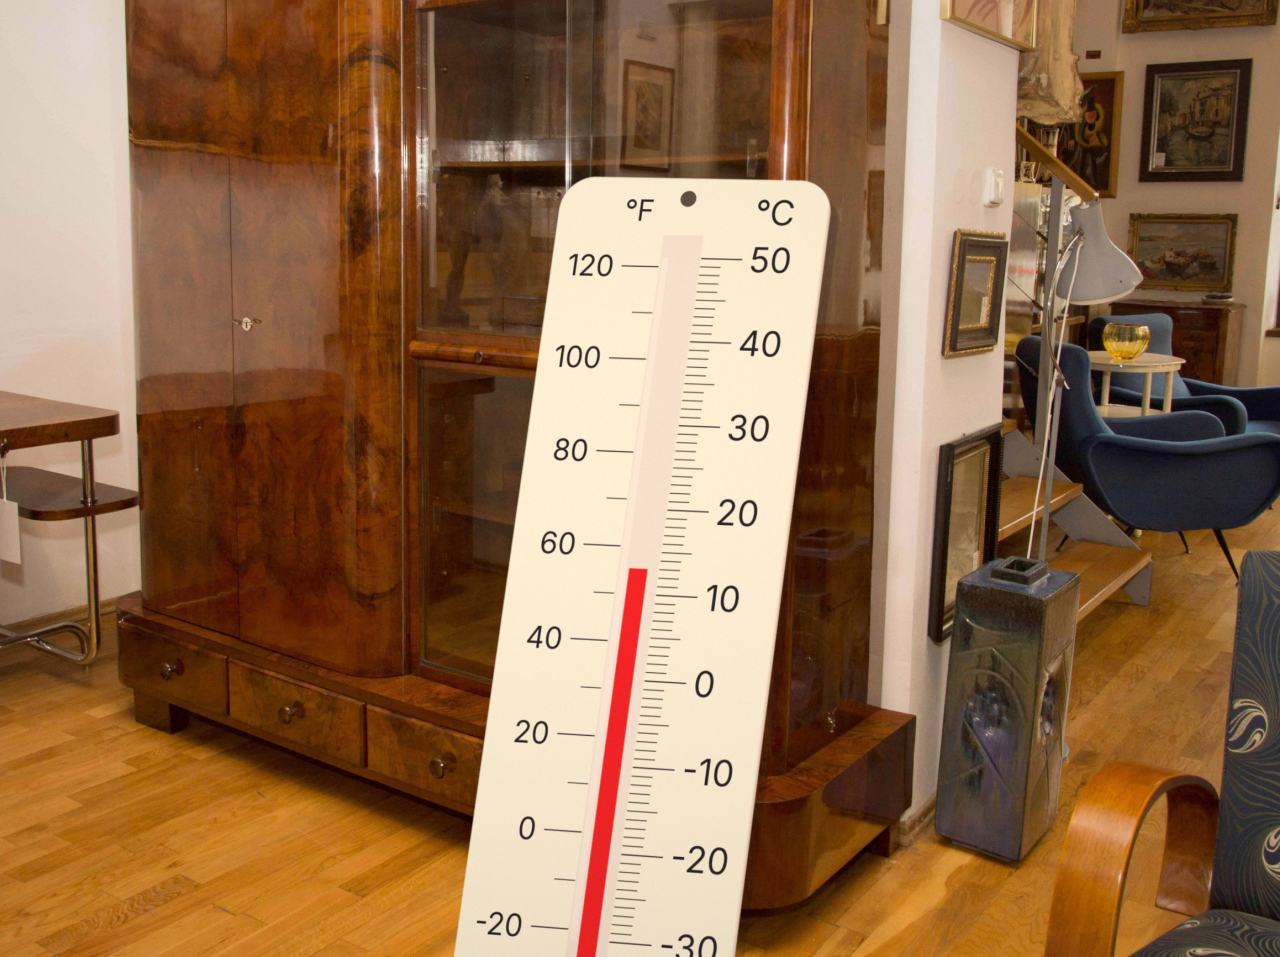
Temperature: {"value": 13, "unit": "°C"}
